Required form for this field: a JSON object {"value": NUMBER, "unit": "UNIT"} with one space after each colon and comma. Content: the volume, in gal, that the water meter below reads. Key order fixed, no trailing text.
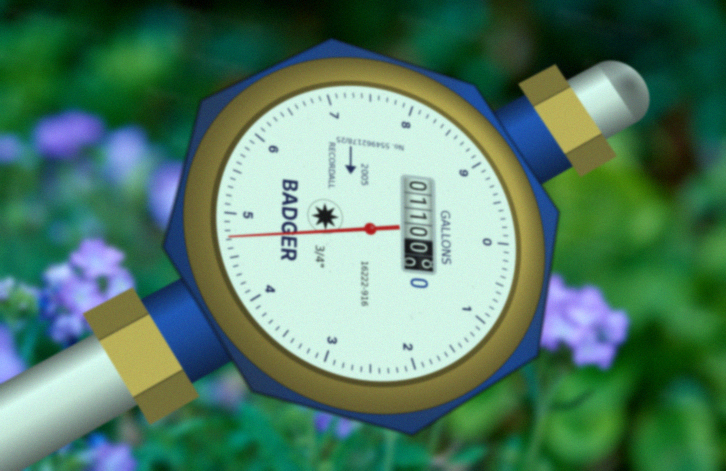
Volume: {"value": 110084.7, "unit": "gal"}
